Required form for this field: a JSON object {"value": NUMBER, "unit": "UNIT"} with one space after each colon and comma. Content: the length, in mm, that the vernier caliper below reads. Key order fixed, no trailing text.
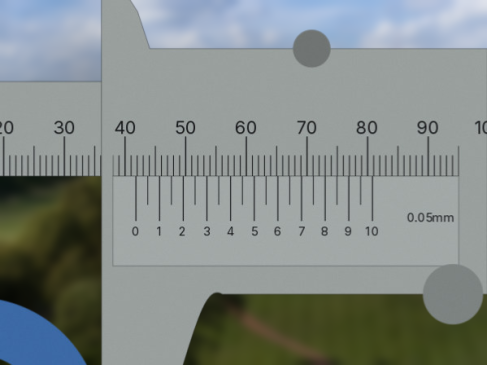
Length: {"value": 41.8, "unit": "mm"}
